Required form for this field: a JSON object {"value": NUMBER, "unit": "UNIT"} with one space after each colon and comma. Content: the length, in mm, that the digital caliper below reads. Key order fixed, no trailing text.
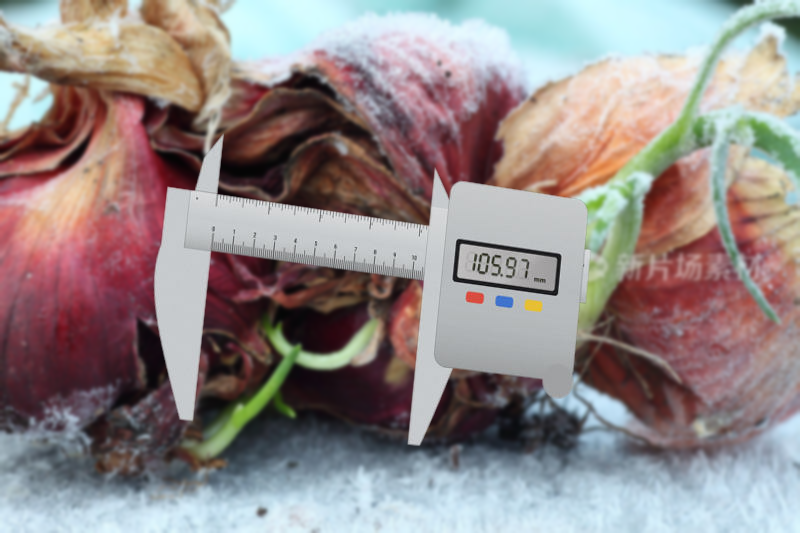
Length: {"value": 105.97, "unit": "mm"}
